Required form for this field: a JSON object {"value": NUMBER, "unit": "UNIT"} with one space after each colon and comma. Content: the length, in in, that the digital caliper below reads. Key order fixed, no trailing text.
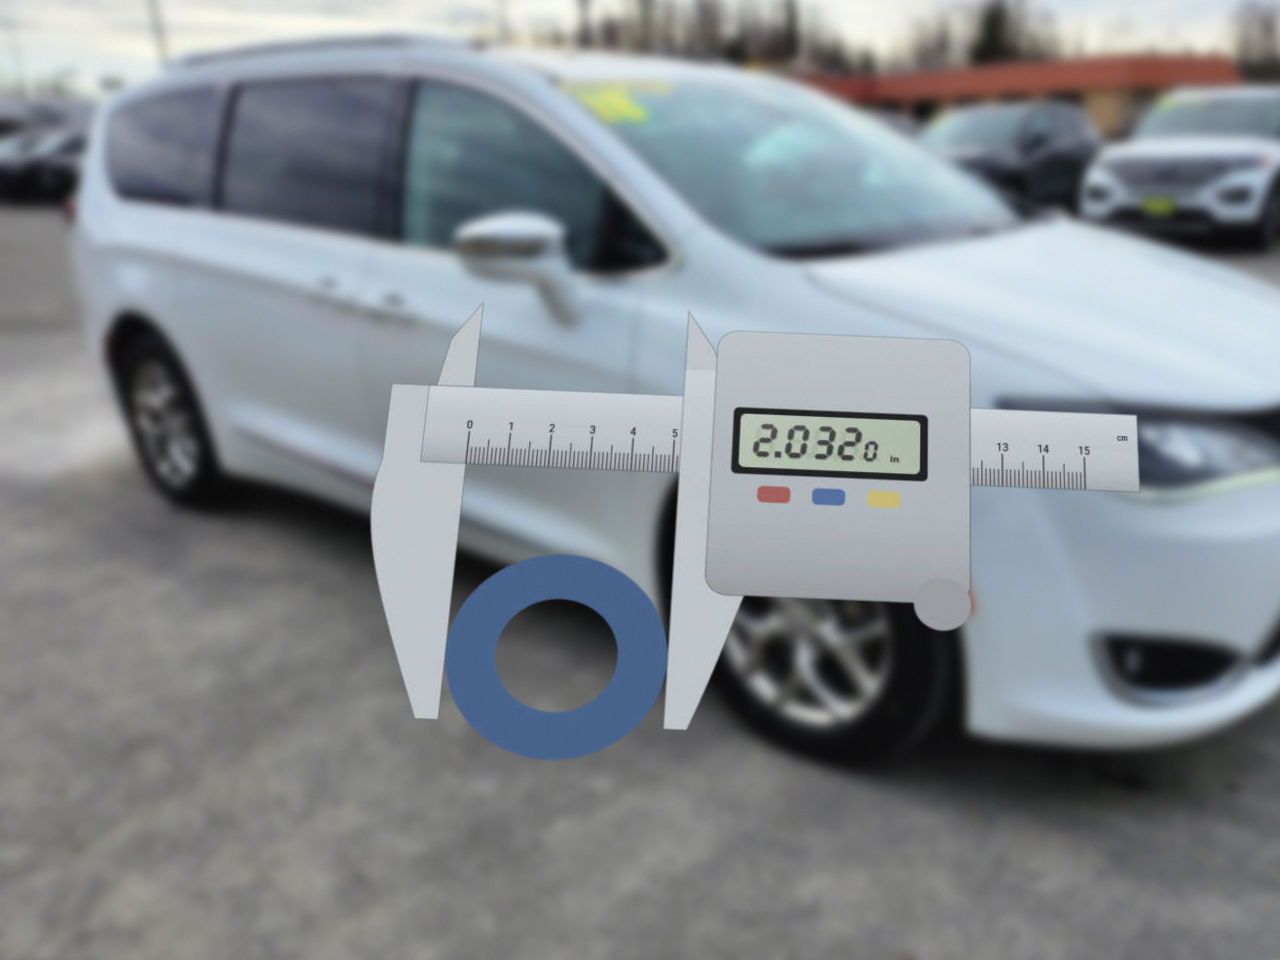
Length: {"value": 2.0320, "unit": "in"}
